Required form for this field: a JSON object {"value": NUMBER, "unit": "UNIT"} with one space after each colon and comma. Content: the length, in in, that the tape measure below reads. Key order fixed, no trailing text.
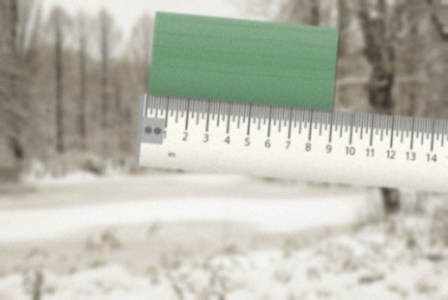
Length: {"value": 9, "unit": "in"}
